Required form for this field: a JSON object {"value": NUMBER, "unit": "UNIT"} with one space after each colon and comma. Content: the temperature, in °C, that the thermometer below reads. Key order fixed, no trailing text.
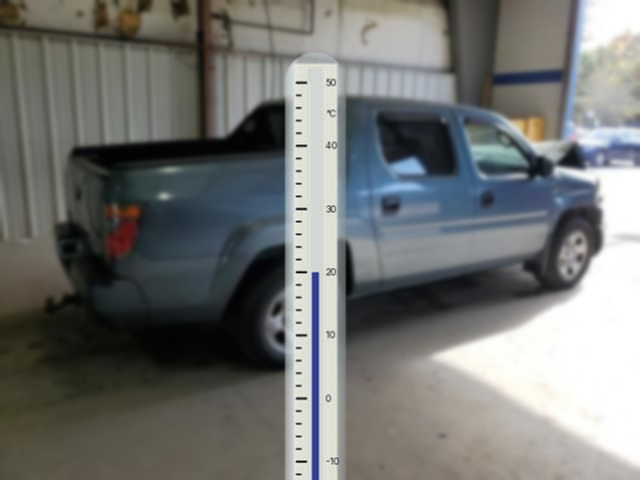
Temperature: {"value": 20, "unit": "°C"}
